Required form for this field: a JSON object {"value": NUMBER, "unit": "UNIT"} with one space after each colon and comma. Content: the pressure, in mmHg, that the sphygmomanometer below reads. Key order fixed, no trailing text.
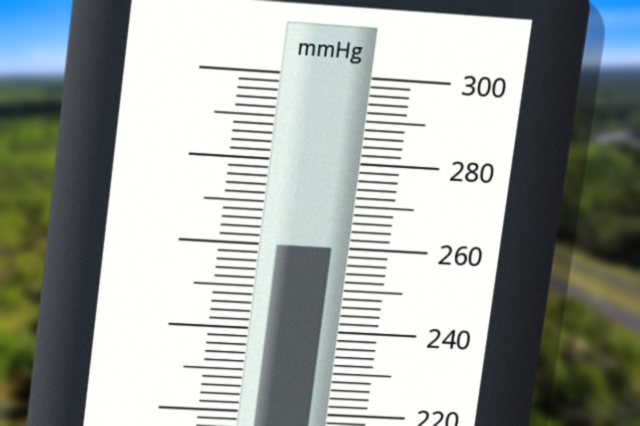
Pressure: {"value": 260, "unit": "mmHg"}
